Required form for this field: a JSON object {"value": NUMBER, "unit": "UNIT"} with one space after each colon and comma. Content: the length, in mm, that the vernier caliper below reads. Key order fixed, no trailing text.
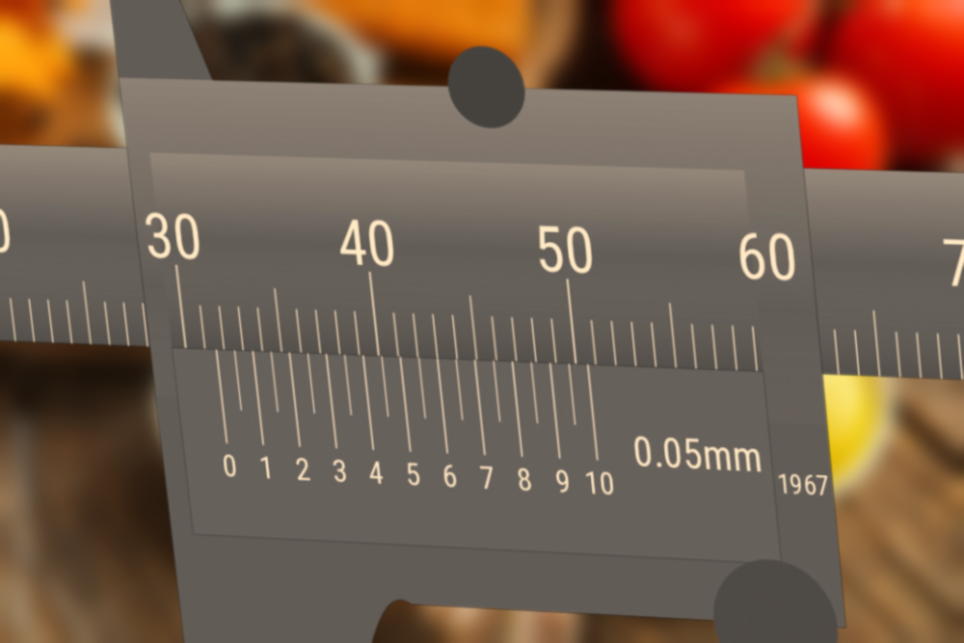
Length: {"value": 31.6, "unit": "mm"}
